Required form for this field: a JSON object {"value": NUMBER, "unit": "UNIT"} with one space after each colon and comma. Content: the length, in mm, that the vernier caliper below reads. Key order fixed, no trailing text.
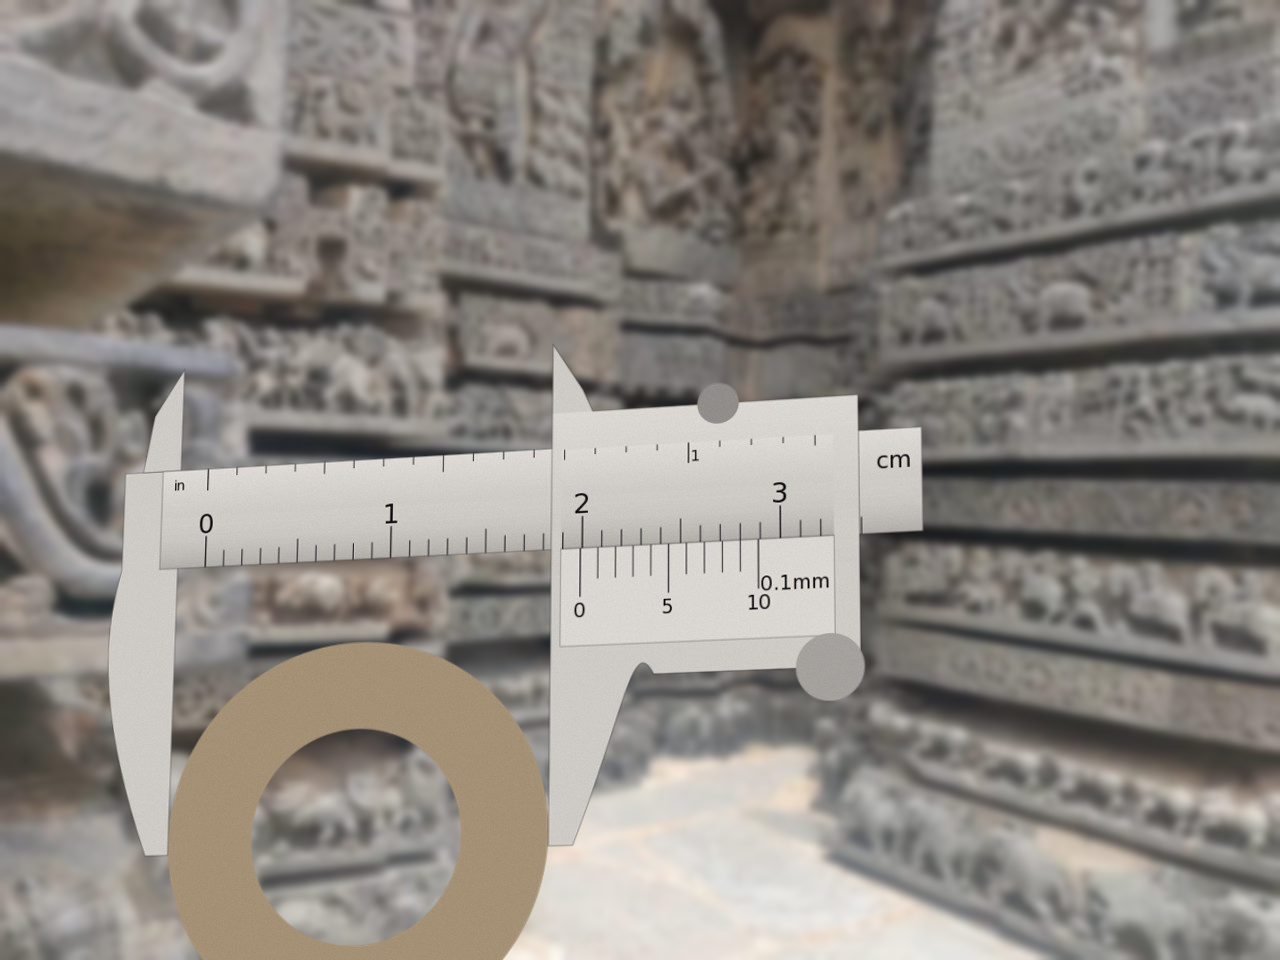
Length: {"value": 19.9, "unit": "mm"}
